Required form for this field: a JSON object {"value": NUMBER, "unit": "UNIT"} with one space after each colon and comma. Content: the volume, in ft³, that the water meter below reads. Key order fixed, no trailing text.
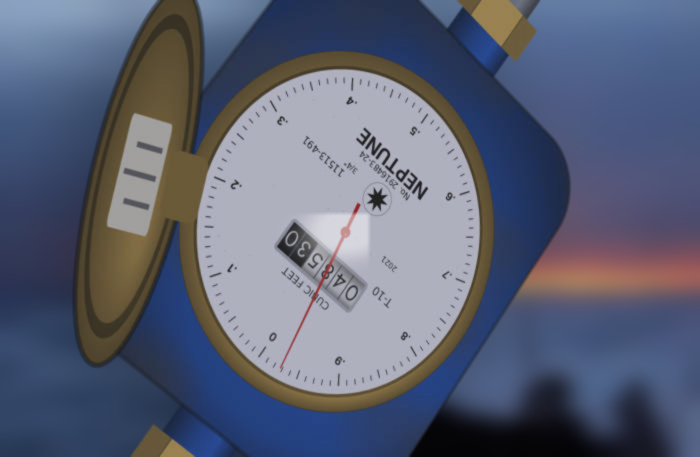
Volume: {"value": 48529.97, "unit": "ft³"}
